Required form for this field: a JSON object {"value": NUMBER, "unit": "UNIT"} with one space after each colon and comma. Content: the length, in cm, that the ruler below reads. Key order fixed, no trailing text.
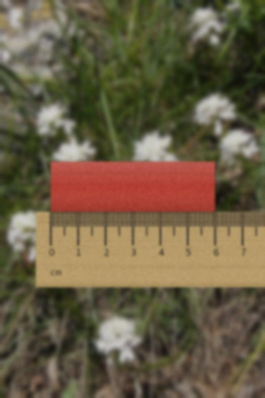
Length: {"value": 6, "unit": "cm"}
